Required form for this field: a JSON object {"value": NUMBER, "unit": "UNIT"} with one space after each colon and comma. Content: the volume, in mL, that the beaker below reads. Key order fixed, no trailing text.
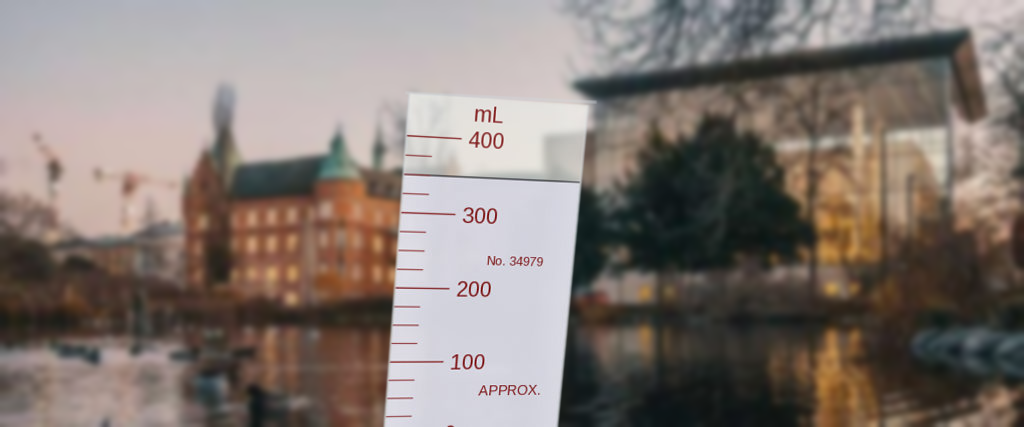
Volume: {"value": 350, "unit": "mL"}
